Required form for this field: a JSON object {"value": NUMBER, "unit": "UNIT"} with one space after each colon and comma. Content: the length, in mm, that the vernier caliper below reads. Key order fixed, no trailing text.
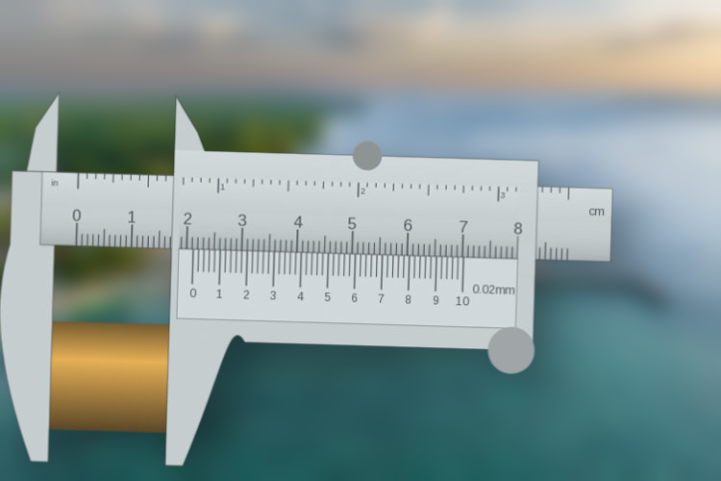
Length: {"value": 21.2, "unit": "mm"}
